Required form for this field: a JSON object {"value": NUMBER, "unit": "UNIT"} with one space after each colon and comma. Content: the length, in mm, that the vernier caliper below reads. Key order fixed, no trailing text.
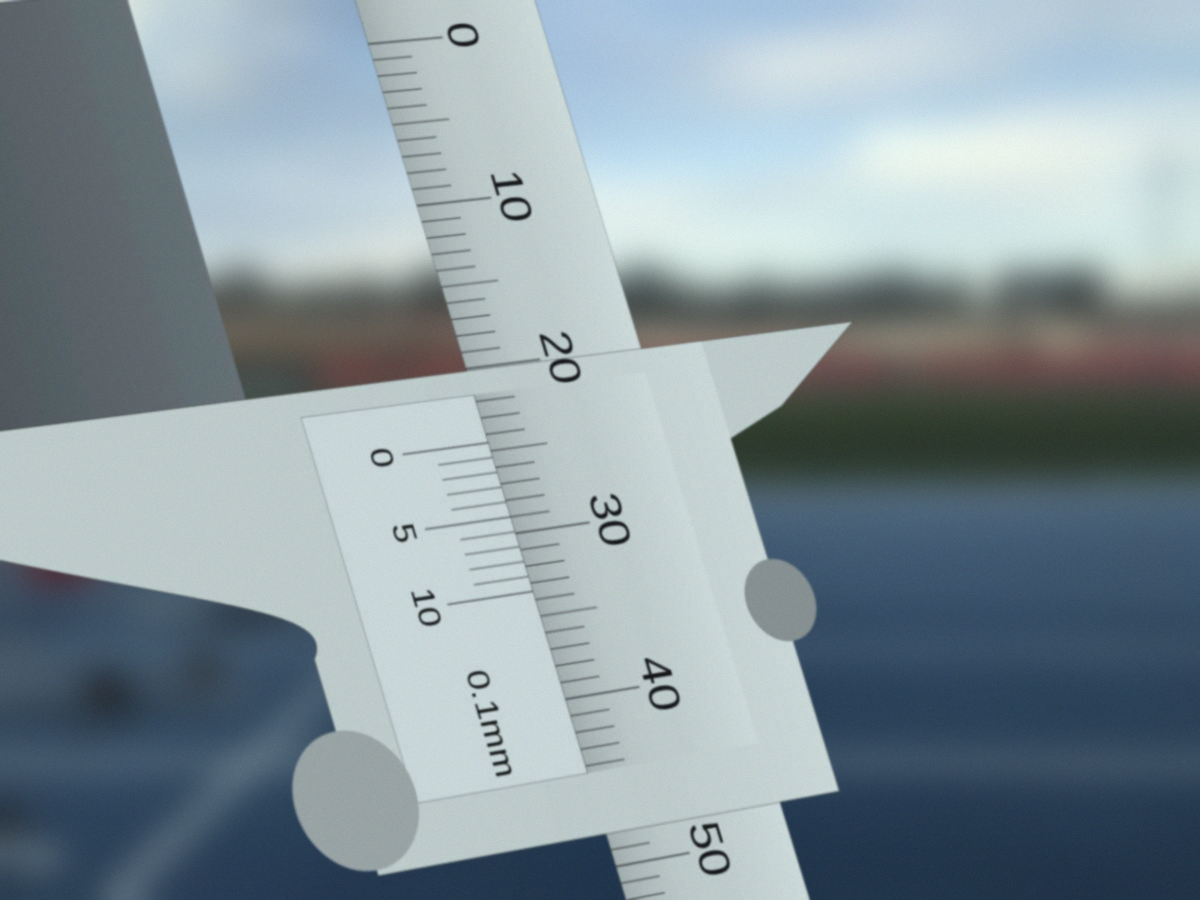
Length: {"value": 24.5, "unit": "mm"}
